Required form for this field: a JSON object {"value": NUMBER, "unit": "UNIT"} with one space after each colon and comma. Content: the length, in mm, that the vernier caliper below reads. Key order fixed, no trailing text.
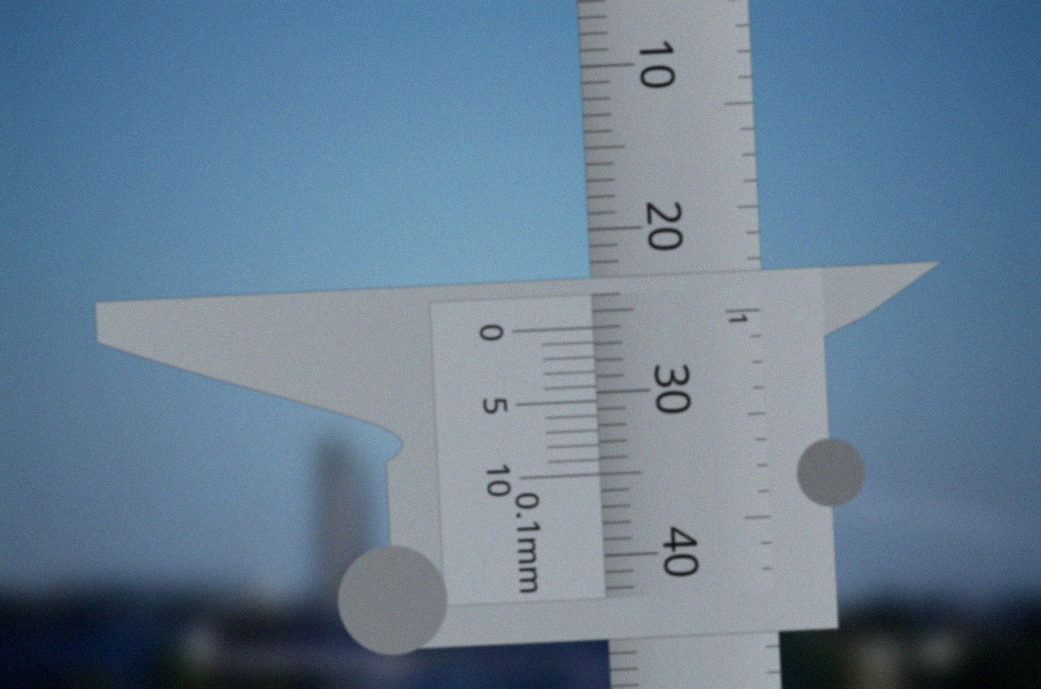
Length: {"value": 26.0, "unit": "mm"}
